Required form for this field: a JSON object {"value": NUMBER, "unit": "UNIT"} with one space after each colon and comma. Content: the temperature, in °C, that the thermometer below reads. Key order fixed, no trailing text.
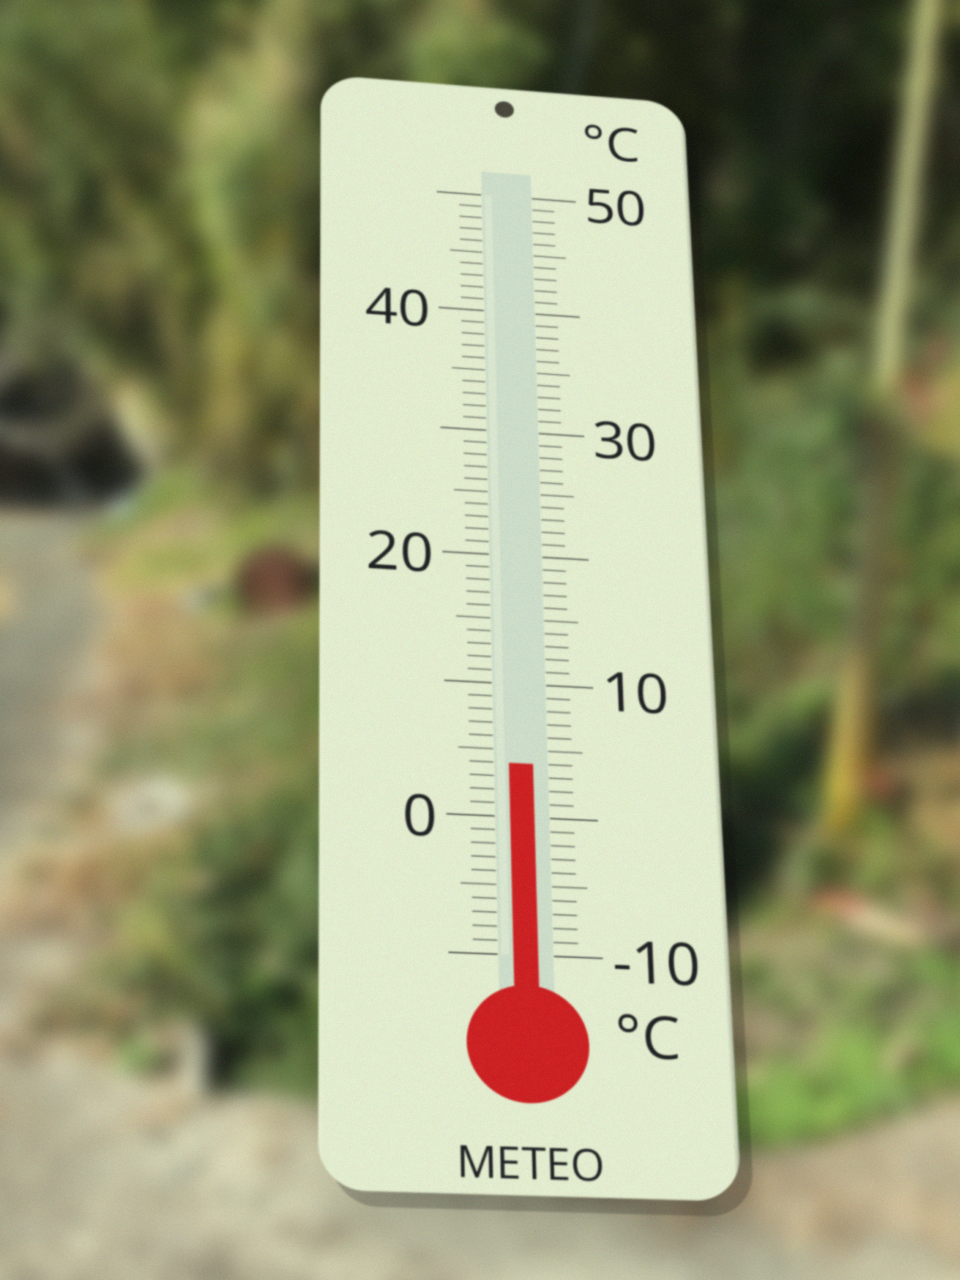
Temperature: {"value": 4, "unit": "°C"}
